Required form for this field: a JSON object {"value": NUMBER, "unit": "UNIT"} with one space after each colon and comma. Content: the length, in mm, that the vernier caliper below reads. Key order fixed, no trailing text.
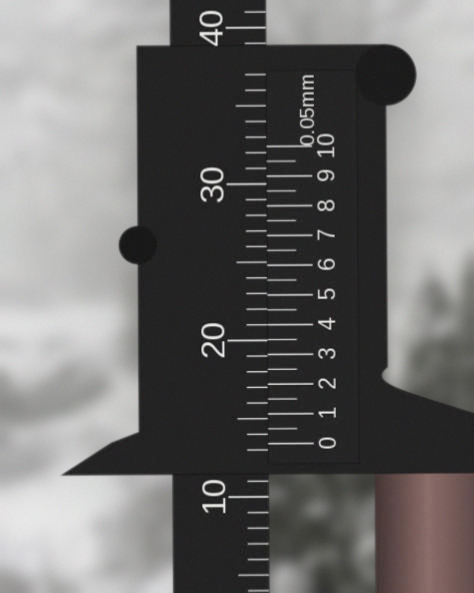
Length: {"value": 13.4, "unit": "mm"}
